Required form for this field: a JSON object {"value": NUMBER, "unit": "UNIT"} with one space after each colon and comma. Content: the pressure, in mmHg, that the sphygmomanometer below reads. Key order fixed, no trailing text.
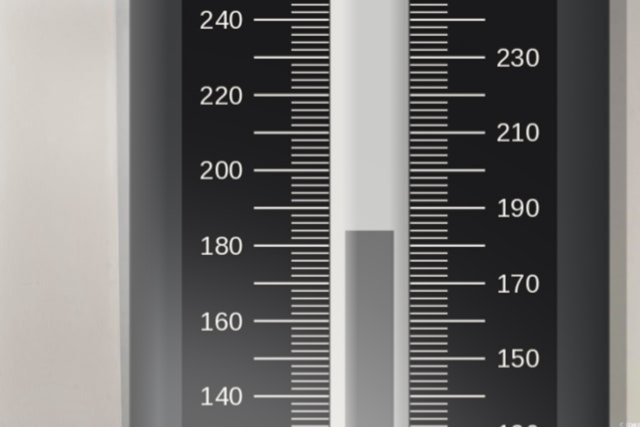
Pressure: {"value": 184, "unit": "mmHg"}
